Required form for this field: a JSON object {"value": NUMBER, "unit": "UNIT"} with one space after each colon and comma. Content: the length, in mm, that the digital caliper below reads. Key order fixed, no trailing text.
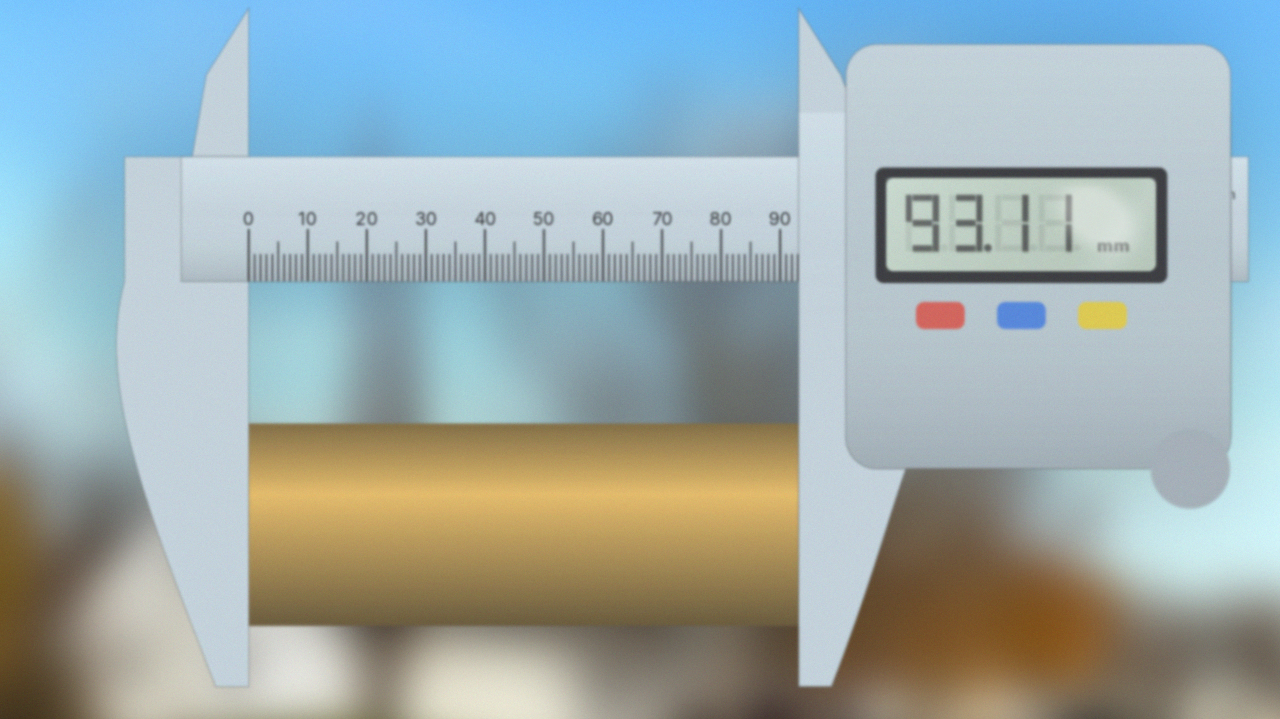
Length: {"value": 93.11, "unit": "mm"}
